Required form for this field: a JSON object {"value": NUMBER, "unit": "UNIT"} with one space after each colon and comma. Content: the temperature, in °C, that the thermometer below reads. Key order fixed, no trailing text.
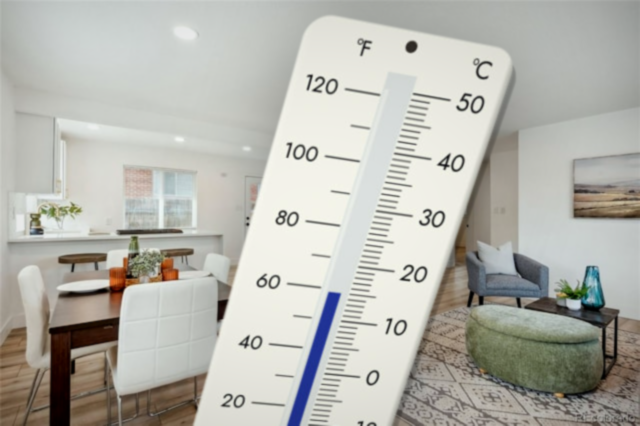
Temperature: {"value": 15, "unit": "°C"}
